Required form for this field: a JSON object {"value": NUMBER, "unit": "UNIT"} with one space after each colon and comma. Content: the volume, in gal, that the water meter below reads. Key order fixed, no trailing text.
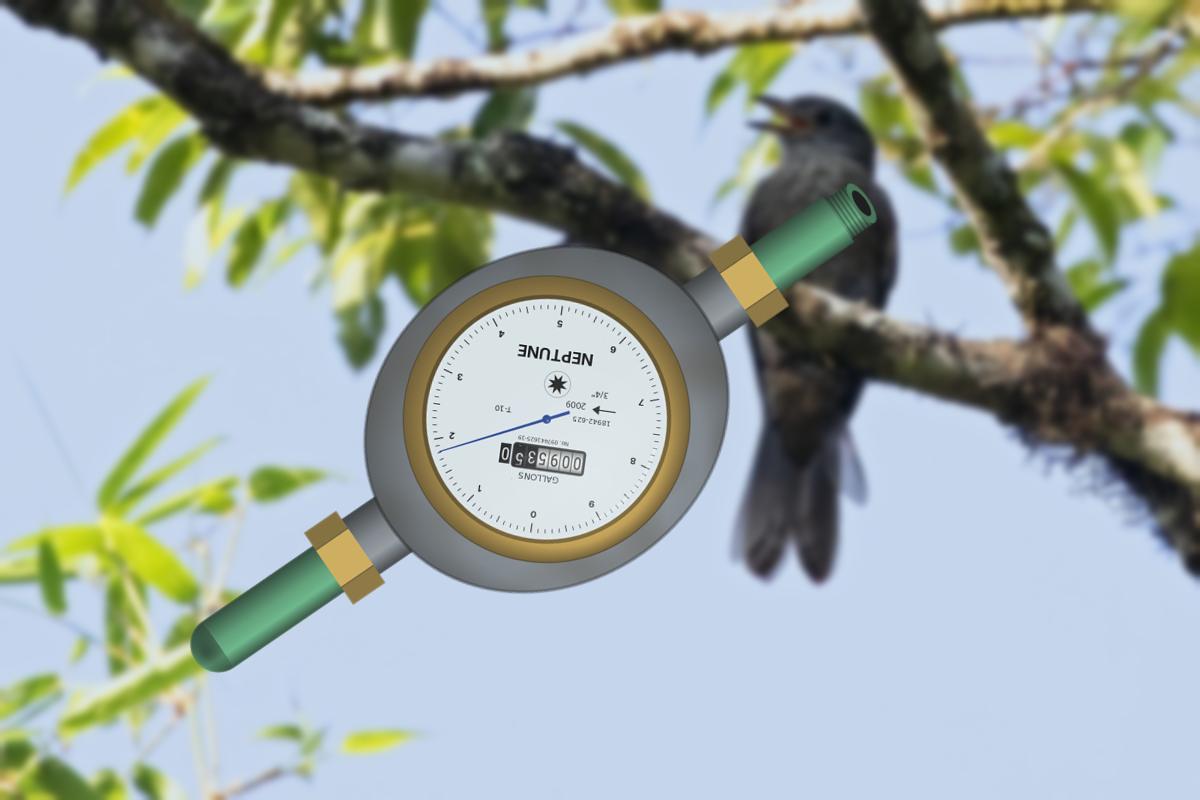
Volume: {"value": 95351.8, "unit": "gal"}
